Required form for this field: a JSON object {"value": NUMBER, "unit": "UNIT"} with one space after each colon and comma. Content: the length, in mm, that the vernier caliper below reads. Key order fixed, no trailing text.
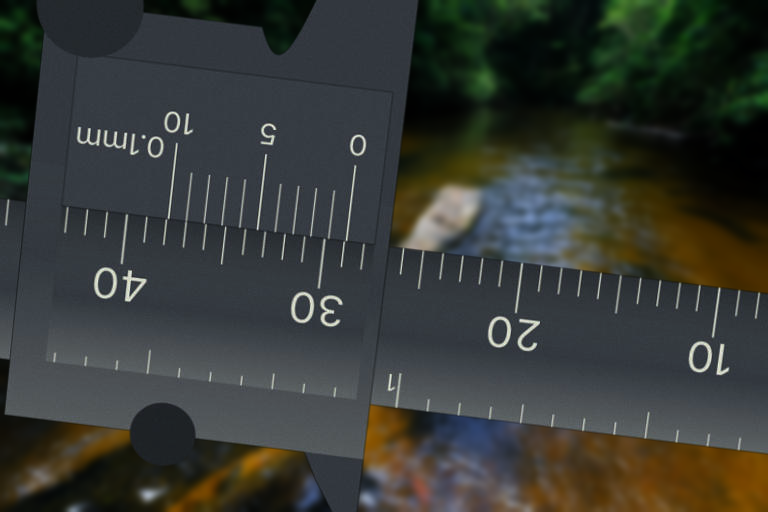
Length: {"value": 28.9, "unit": "mm"}
